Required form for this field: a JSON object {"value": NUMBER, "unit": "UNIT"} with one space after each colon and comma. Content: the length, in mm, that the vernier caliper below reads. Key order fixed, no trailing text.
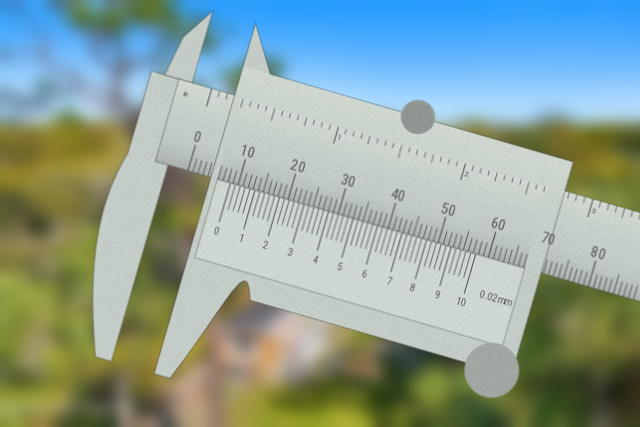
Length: {"value": 8.5, "unit": "mm"}
